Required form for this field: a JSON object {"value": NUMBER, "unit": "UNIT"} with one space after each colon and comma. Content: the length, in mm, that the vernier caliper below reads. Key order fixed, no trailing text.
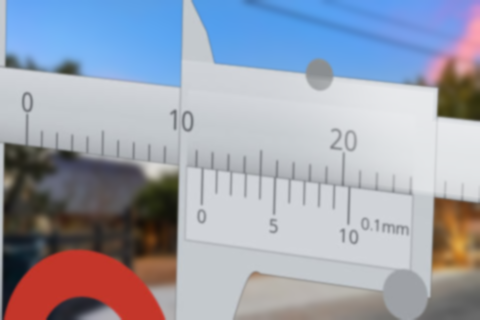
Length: {"value": 11.4, "unit": "mm"}
